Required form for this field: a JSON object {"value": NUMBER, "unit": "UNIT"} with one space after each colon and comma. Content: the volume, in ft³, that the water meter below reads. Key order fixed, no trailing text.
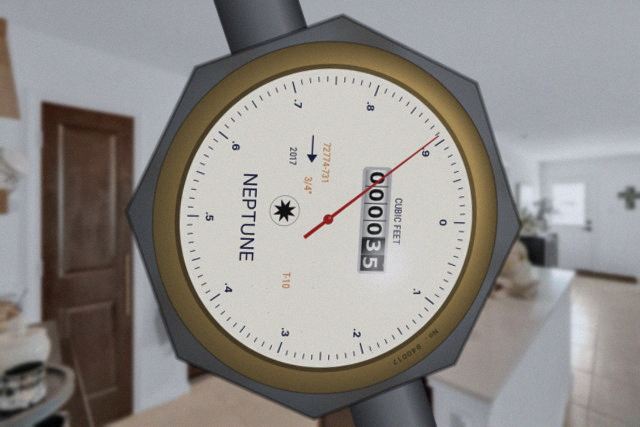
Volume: {"value": 34.89, "unit": "ft³"}
